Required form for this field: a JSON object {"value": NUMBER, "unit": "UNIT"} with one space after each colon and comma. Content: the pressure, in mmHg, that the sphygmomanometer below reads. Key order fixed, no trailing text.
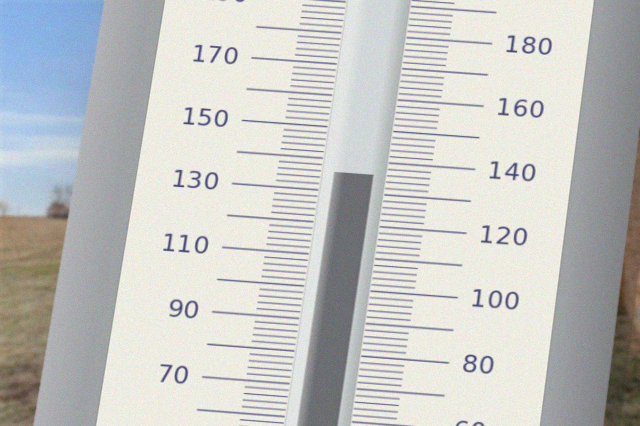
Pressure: {"value": 136, "unit": "mmHg"}
